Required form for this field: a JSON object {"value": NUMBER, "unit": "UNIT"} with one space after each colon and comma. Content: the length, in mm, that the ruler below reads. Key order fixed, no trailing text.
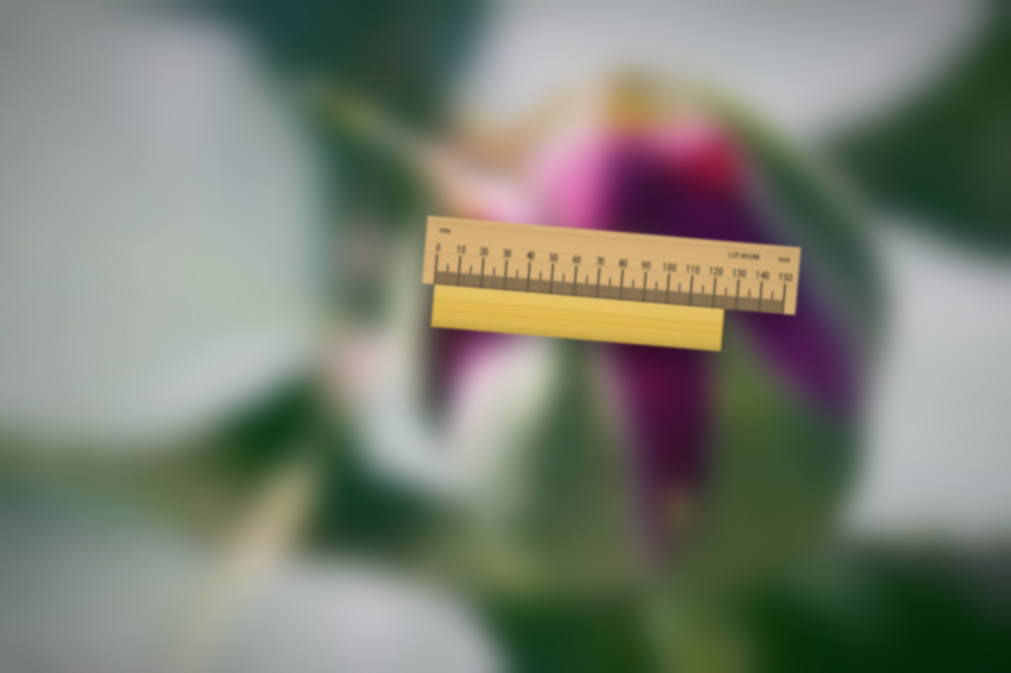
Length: {"value": 125, "unit": "mm"}
